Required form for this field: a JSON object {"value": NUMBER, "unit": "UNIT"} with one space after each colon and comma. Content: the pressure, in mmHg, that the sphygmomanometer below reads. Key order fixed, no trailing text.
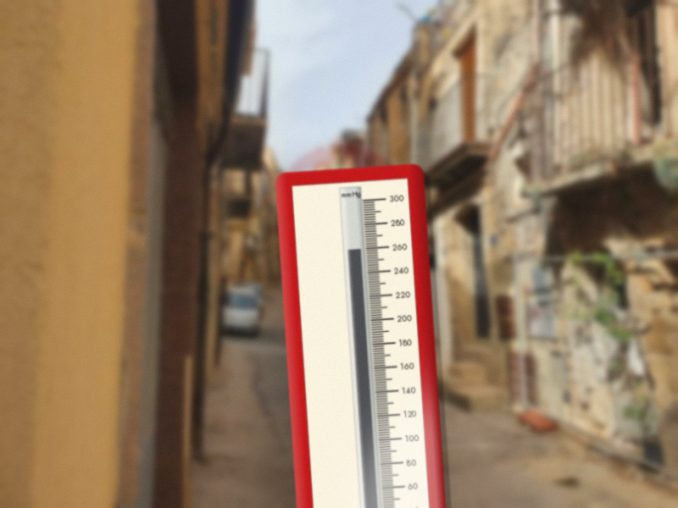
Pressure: {"value": 260, "unit": "mmHg"}
